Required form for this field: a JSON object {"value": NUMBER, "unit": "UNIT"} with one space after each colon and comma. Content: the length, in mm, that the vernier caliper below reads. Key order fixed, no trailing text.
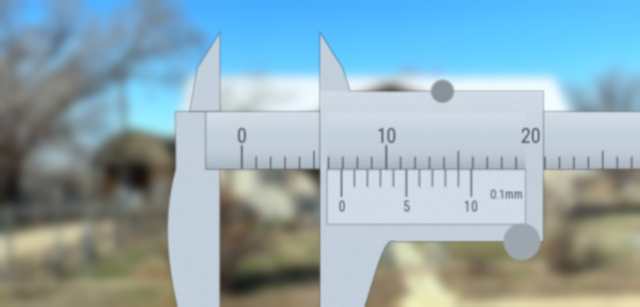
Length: {"value": 6.9, "unit": "mm"}
